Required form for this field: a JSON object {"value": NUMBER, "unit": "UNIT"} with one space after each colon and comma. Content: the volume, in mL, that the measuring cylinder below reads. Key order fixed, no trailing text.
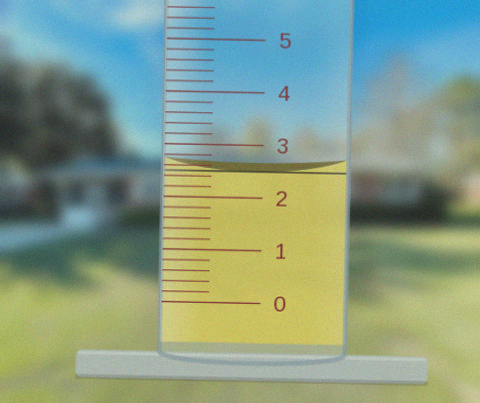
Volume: {"value": 2.5, "unit": "mL"}
